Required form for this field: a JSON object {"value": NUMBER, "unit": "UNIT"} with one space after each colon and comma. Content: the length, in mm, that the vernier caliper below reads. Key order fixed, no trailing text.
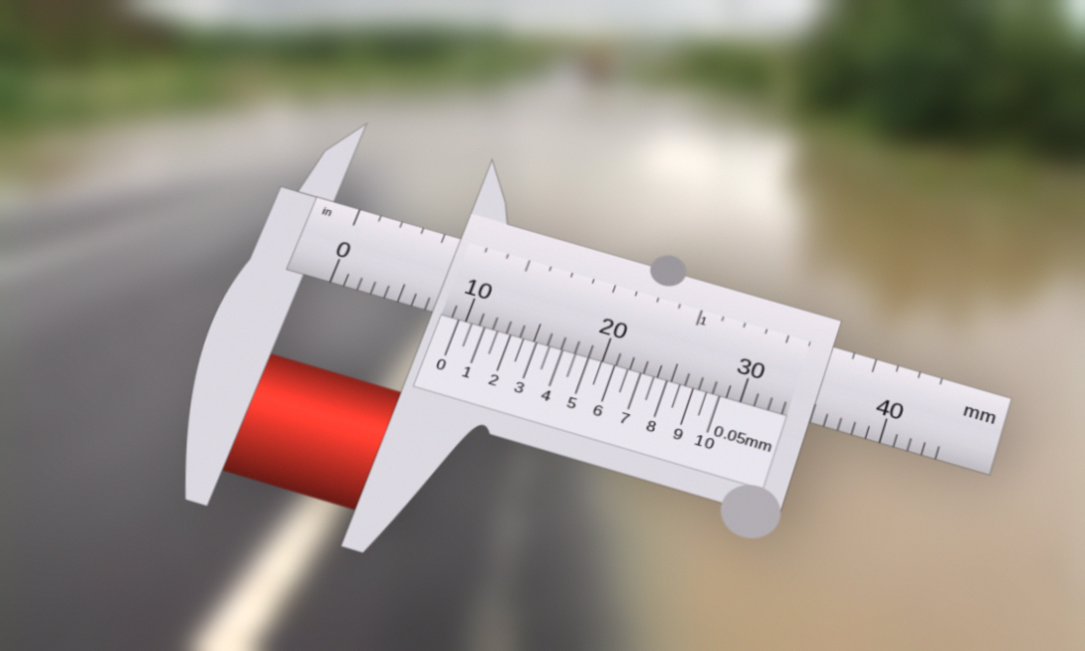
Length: {"value": 9.5, "unit": "mm"}
